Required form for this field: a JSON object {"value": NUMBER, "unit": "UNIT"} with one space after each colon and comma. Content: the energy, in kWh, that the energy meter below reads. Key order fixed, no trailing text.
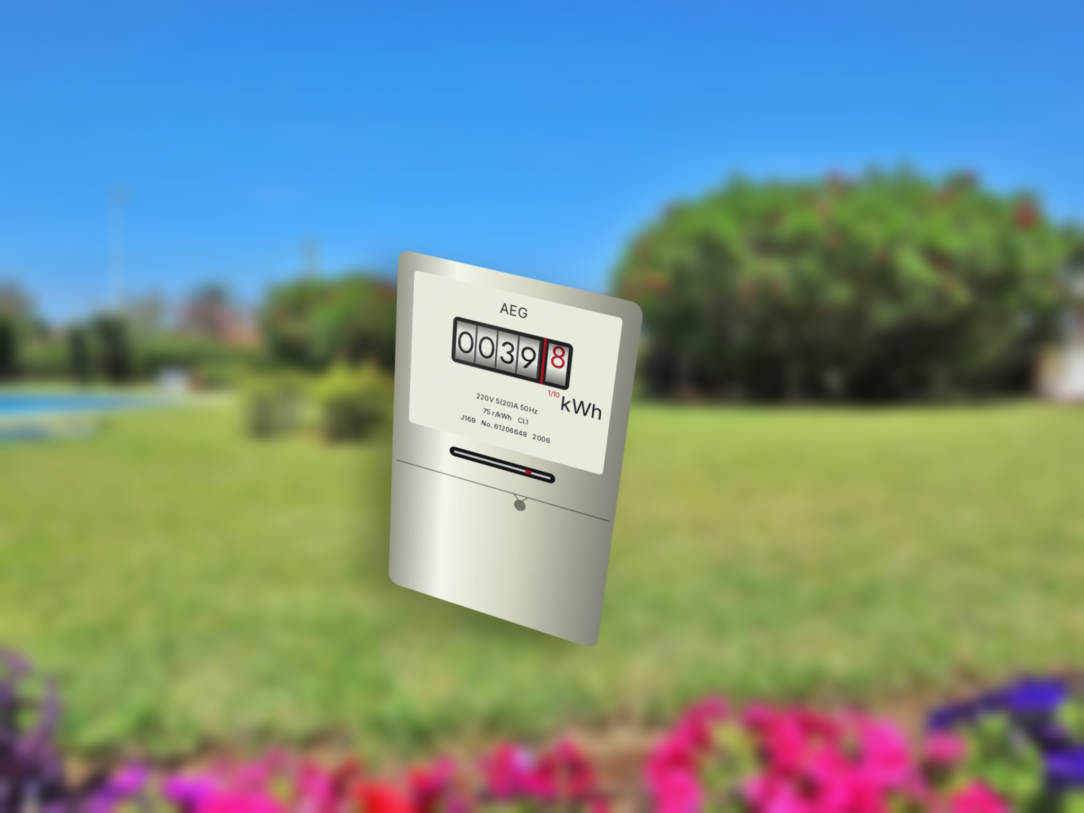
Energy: {"value": 39.8, "unit": "kWh"}
